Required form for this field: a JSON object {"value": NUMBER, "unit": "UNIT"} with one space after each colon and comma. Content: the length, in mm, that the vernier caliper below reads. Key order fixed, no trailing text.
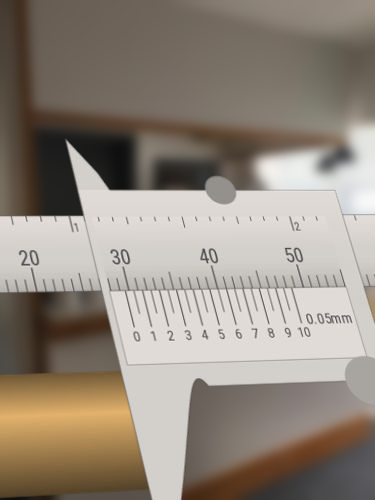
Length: {"value": 29.6, "unit": "mm"}
